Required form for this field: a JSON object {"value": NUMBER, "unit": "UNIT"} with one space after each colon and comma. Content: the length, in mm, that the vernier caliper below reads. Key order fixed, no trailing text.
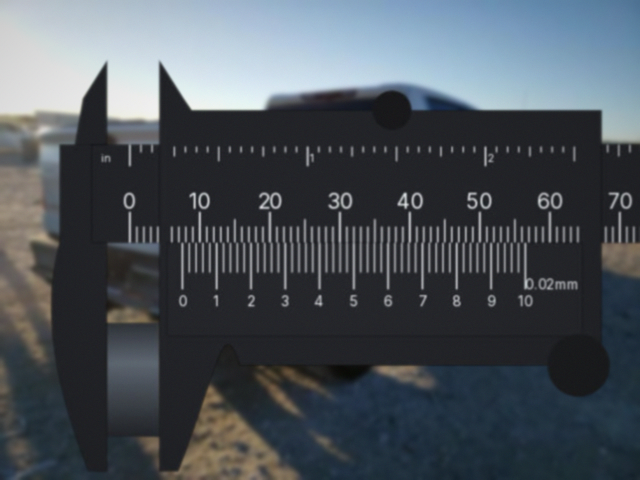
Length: {"value": 7.5, "unit": "mm"}
